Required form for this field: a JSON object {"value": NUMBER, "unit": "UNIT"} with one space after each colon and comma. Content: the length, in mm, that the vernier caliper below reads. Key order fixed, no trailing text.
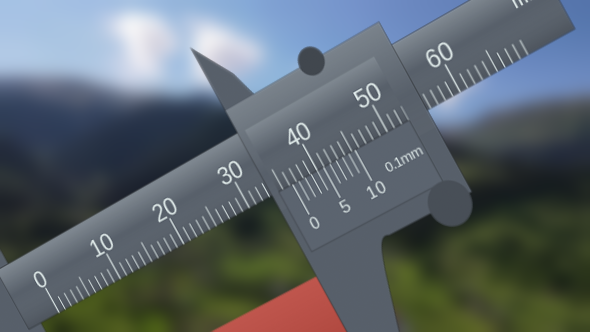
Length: {"value": 36.4, "unit": "mm"}
